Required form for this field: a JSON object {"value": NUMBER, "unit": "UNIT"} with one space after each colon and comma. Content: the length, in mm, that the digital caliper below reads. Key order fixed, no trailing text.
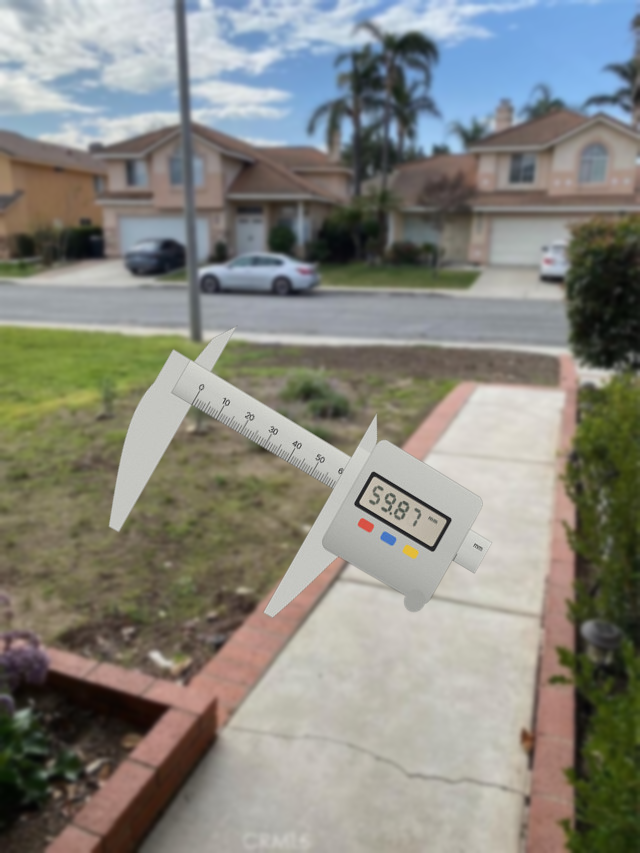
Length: {"value": 59.87, "unit": "mm"}
